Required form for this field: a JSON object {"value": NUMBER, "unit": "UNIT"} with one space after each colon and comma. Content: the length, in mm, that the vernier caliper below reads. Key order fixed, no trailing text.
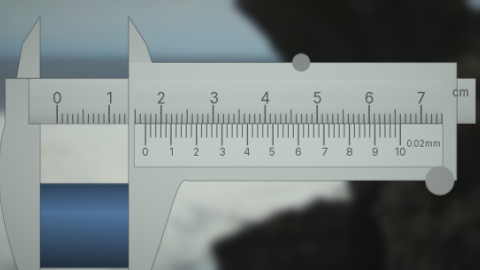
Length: {"value": 17.0, "unit": "mm"}
